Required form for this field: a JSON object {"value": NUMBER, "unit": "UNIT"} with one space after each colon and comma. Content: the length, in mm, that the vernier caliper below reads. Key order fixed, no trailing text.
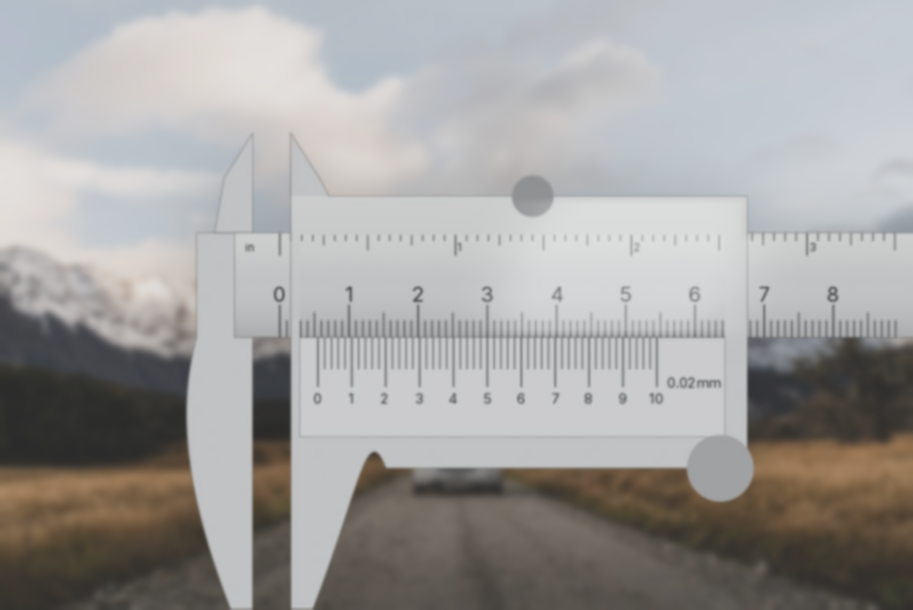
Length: {"value": 5.5, "unit": "mm"}
